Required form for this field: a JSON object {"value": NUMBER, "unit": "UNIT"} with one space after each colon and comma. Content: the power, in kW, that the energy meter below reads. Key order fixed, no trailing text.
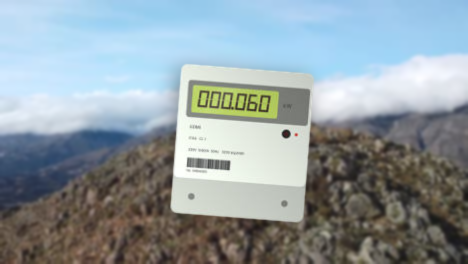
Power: {"value": 0.060, "unit": "kW"}
